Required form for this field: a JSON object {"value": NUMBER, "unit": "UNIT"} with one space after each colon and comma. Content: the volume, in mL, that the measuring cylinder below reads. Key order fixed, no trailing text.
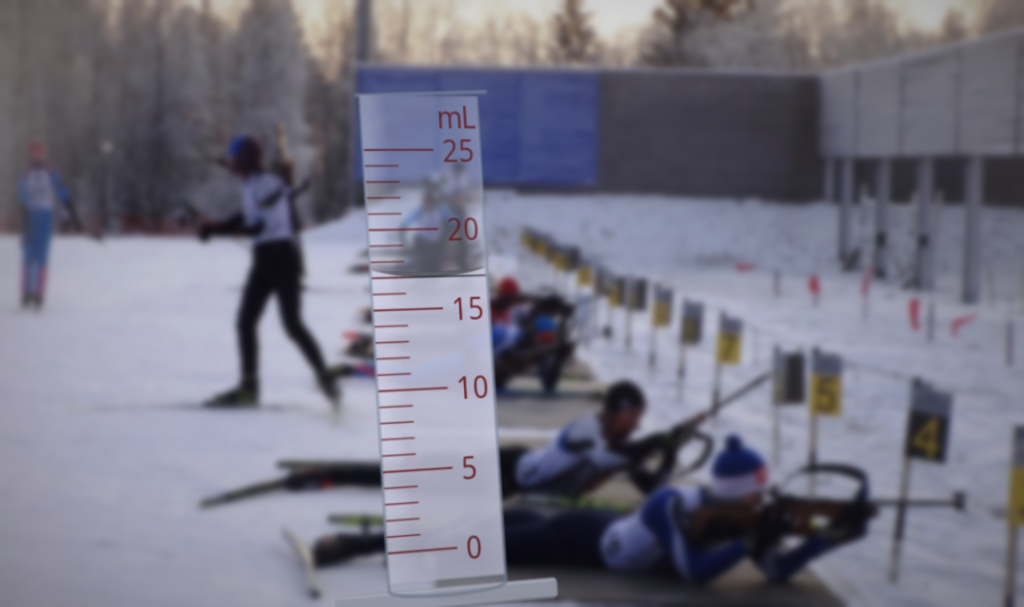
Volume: {"value": 17, "unit": "mL"}
